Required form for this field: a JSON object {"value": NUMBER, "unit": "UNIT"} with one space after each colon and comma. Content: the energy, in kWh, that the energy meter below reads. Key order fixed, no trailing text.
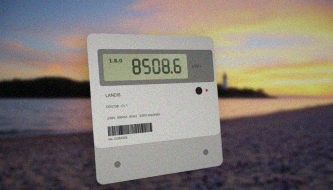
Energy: {"value": 8508.6, "unit": "kWh"}
